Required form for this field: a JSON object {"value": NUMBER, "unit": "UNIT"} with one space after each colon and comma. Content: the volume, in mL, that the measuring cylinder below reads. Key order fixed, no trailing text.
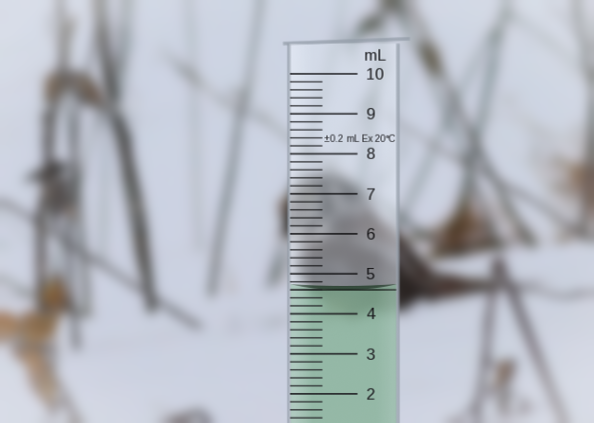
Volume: {"value": 4.6, "unit": "mL"}
